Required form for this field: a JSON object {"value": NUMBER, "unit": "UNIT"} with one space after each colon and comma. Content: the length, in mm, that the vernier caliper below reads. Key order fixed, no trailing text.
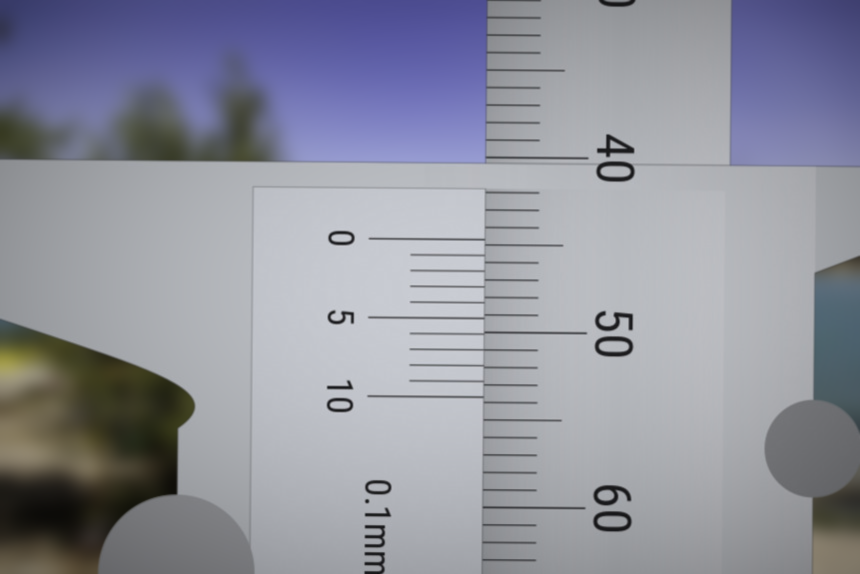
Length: {"value": 44.7, "unit": "mm"}
